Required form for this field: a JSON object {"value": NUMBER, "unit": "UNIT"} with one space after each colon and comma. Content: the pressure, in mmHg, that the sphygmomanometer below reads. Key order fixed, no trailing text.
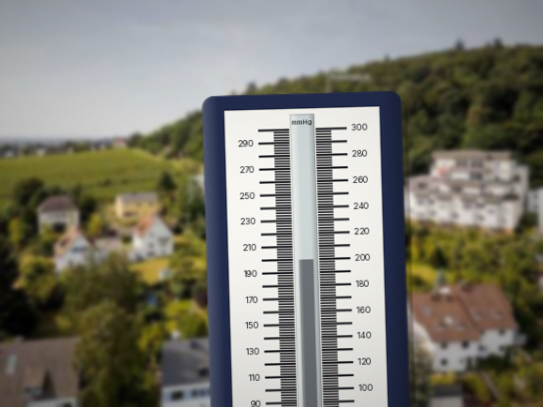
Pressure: {"value": 200, "unit": "mmHg"}
